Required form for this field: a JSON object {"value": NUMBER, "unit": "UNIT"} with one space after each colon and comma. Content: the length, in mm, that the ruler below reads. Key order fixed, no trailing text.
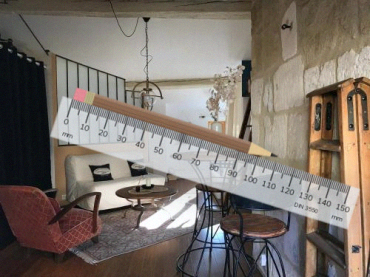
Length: {"value": 110, "unit": "mm"}
